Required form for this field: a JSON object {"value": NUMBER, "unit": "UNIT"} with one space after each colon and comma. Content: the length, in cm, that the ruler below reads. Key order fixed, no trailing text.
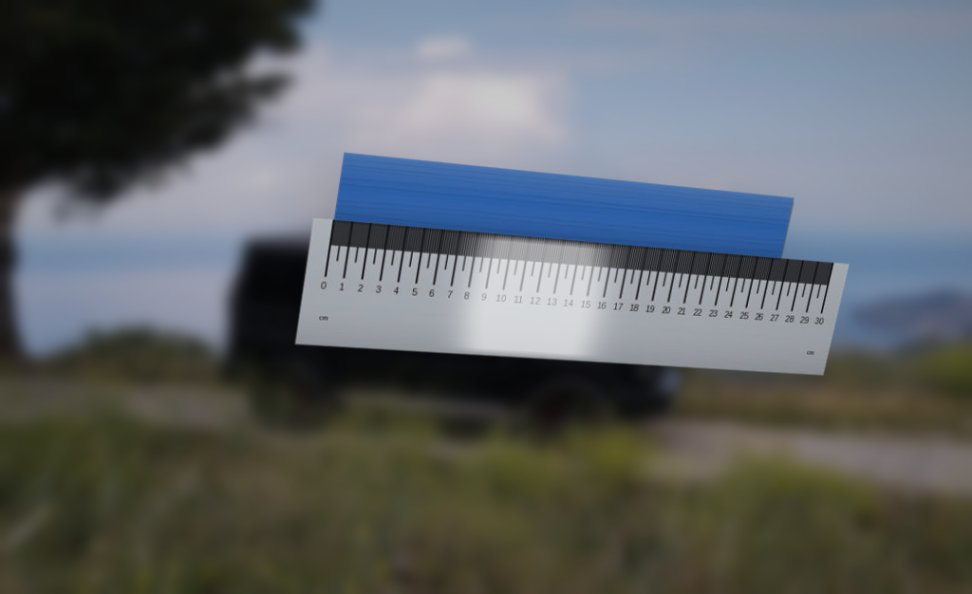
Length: {"value": 26.5, "unit": "cm"}
